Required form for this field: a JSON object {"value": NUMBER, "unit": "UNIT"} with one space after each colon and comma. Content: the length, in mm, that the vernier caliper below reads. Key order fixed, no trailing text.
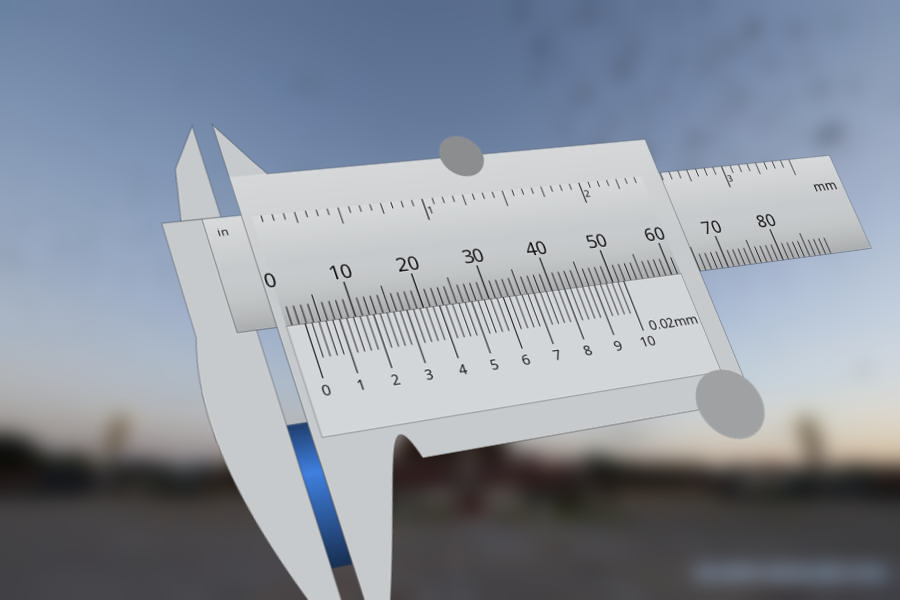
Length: {"value": 2.8, "unit": "mm"}
